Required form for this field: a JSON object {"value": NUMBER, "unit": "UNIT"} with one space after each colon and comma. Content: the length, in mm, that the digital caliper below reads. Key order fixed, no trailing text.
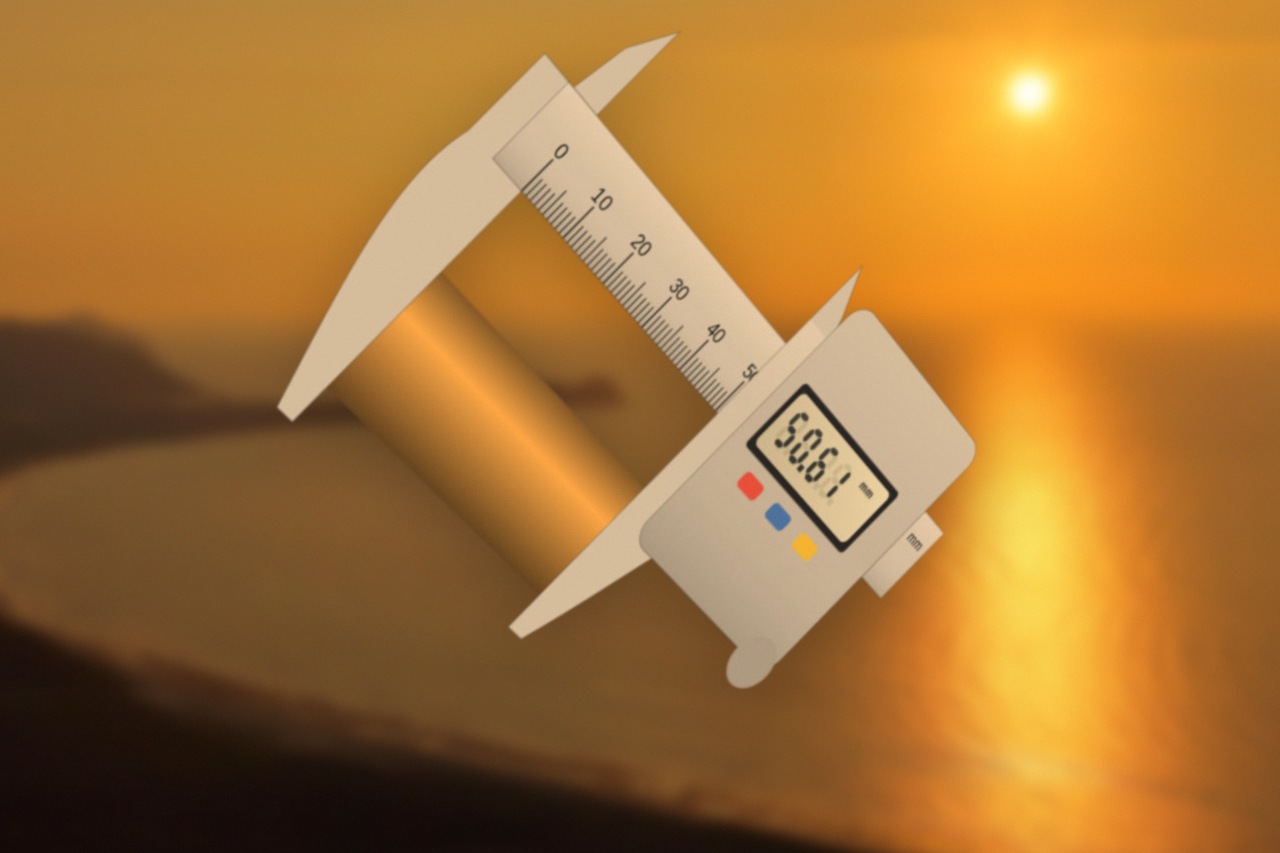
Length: {"value": 50.61, "unit": "mm"}
